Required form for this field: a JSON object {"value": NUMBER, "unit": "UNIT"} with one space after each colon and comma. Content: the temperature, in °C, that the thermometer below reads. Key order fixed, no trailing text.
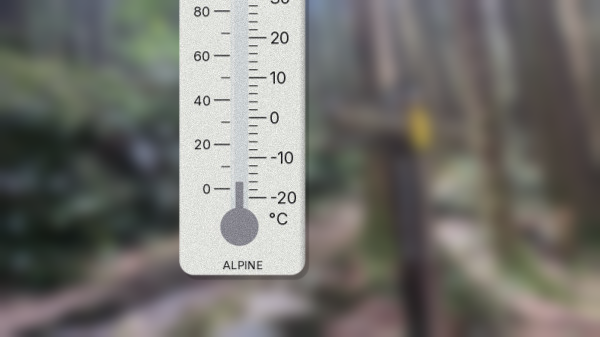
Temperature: {"value": -16, "unit": "°C"}
